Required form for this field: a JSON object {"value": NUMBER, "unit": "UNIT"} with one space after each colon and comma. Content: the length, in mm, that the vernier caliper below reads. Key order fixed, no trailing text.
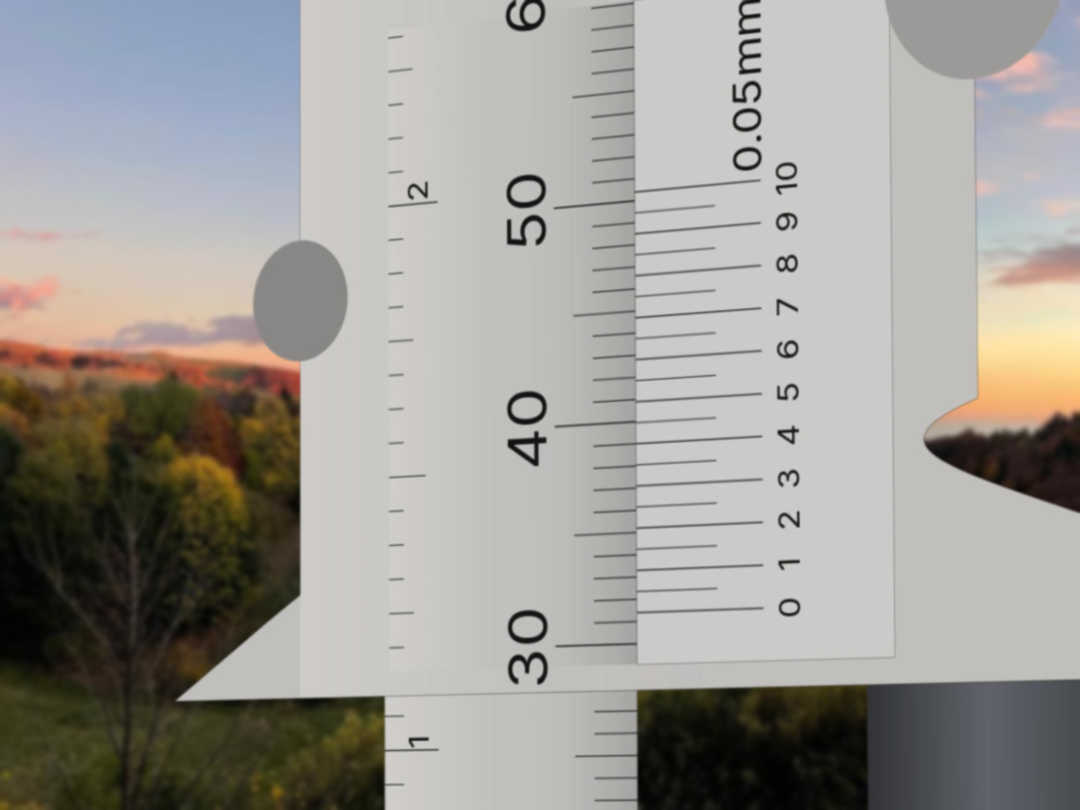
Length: {"value": 31.4, "unit": "mm"}
